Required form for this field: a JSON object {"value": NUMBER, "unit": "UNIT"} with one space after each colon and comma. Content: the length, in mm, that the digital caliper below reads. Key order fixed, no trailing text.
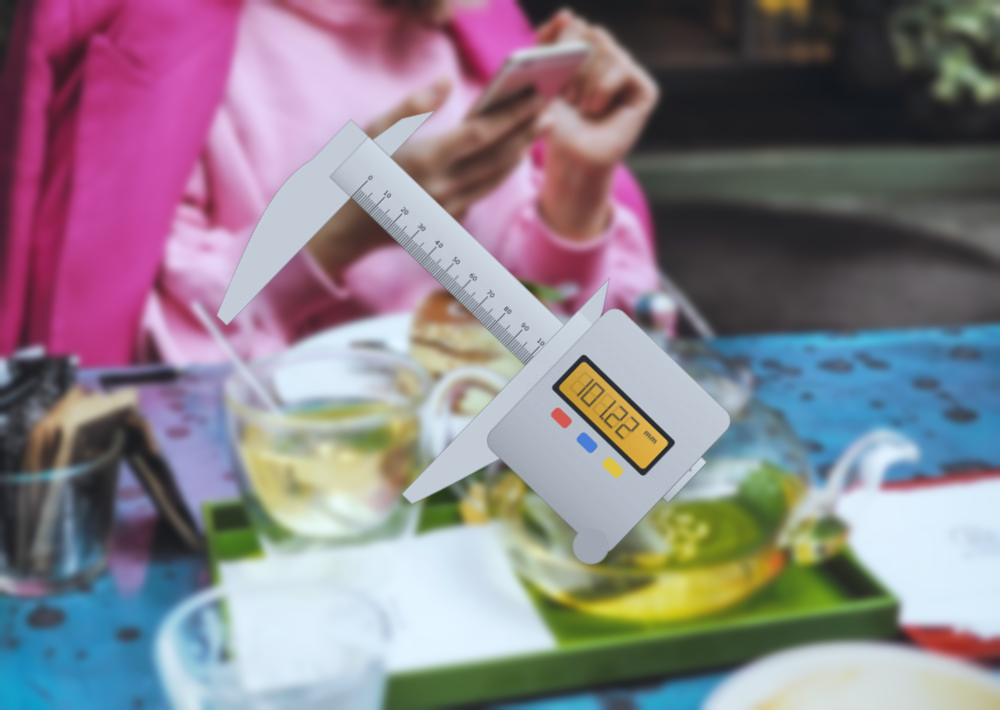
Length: {"value": 101.22, "unit": "mm"}
